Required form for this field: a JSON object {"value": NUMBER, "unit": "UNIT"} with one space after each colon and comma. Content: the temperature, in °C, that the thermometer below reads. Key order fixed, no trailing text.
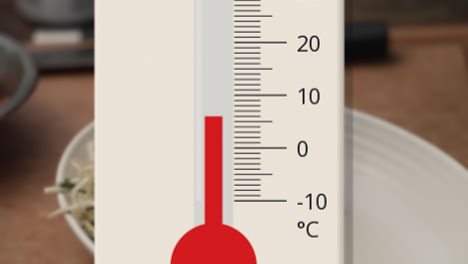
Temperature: {"value": 6, "unit": "°C"}
